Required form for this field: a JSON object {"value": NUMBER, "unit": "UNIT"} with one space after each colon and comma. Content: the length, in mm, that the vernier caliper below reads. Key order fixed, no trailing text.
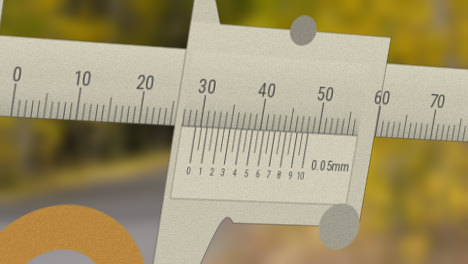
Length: {"value": 29.2, "unit": "mm"}
